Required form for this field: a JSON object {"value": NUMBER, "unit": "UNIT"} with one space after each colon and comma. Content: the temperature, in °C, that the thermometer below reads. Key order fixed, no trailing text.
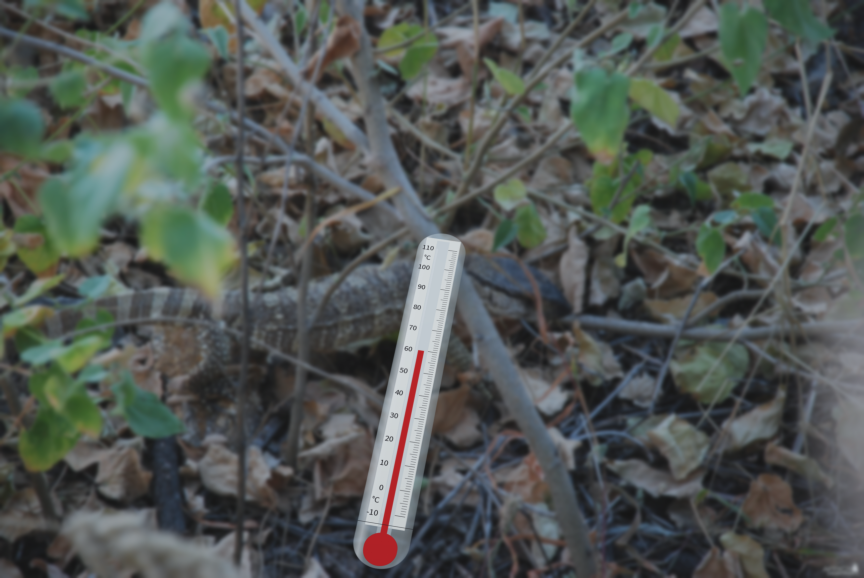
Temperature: {"value": 60, "unit": "°C"}
